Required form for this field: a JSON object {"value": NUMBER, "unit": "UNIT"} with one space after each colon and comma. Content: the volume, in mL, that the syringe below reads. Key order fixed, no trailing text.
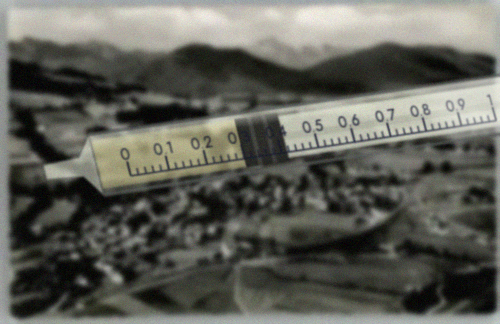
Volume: {"value": 0.3, "unit": "mL"}
